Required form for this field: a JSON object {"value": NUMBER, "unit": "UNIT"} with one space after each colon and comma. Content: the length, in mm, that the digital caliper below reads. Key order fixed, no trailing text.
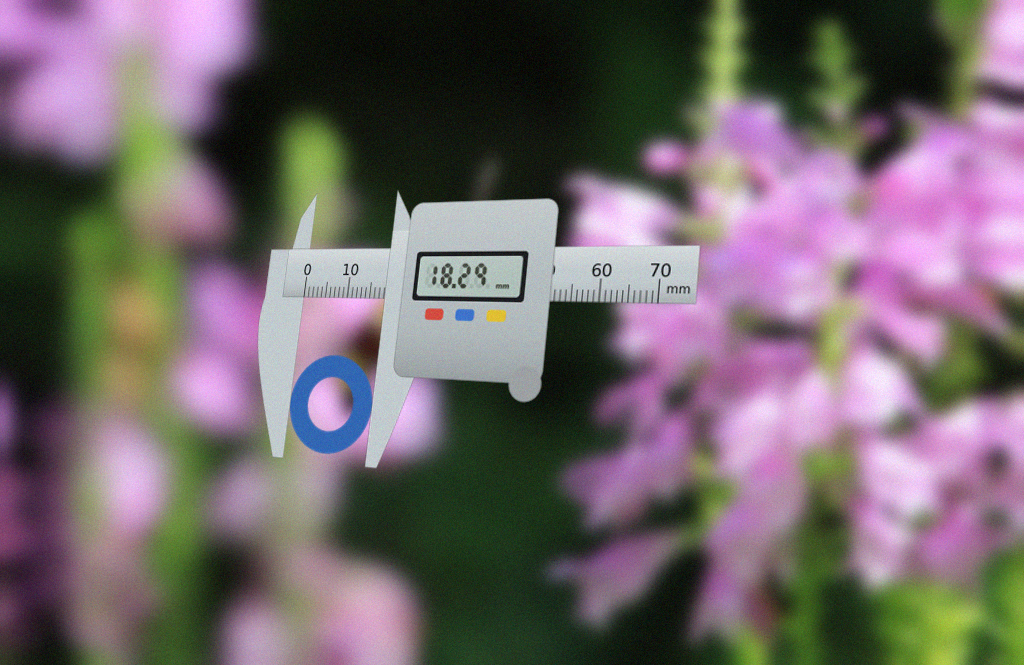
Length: {"value": 18.29, "unit": "mm"}
